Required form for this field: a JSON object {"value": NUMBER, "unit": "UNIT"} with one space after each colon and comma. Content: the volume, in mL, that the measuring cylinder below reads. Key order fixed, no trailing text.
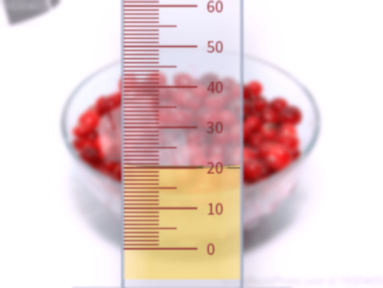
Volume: {"value": 20, "unit": "mL"}
